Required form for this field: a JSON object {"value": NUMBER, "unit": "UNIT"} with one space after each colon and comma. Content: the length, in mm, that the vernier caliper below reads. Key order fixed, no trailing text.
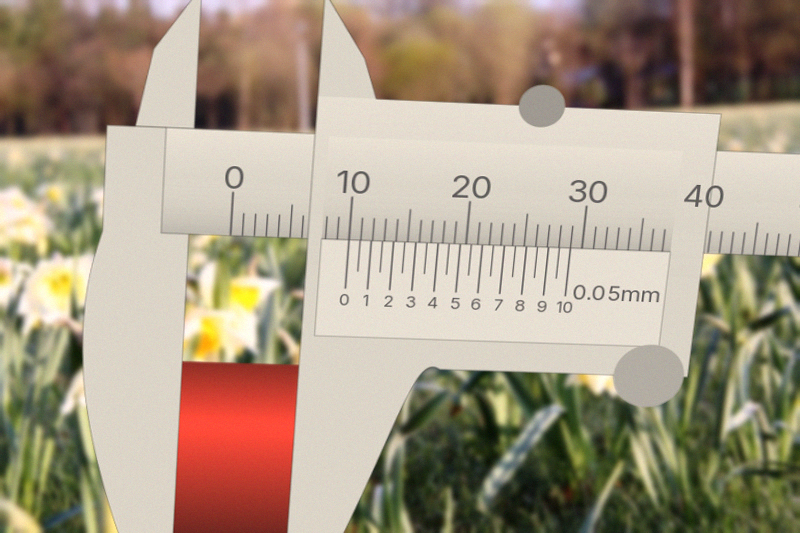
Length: {"value": 10.0, "unit": "mm"}
